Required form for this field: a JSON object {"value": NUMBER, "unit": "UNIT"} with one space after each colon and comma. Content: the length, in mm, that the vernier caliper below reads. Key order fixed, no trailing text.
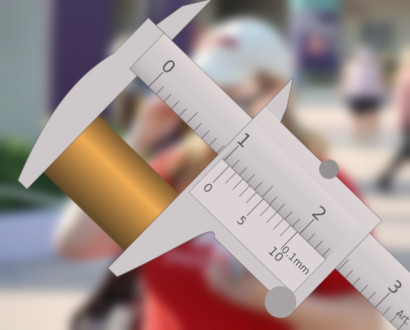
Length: {"value": 10.7, "unit": "mm"}
